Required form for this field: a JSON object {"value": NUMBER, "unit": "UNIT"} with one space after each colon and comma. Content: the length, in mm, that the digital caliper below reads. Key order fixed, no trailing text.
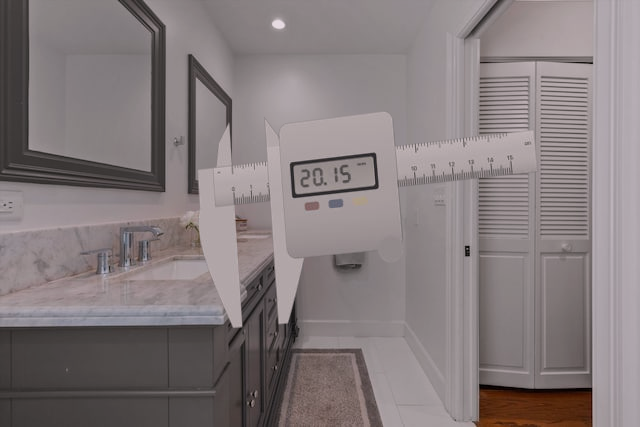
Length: {"value": 20.15, "unit": "mm"}
